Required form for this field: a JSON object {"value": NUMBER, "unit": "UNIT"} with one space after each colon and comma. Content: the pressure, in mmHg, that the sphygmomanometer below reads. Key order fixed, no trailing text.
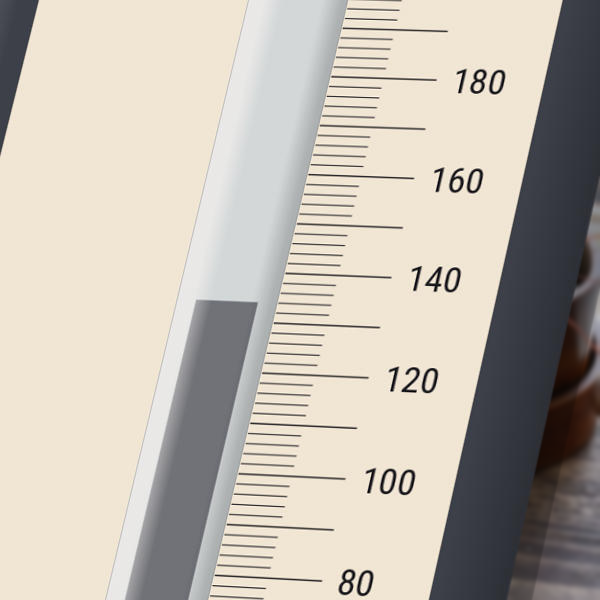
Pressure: {"value": 134, "unit": "mmHg"}
